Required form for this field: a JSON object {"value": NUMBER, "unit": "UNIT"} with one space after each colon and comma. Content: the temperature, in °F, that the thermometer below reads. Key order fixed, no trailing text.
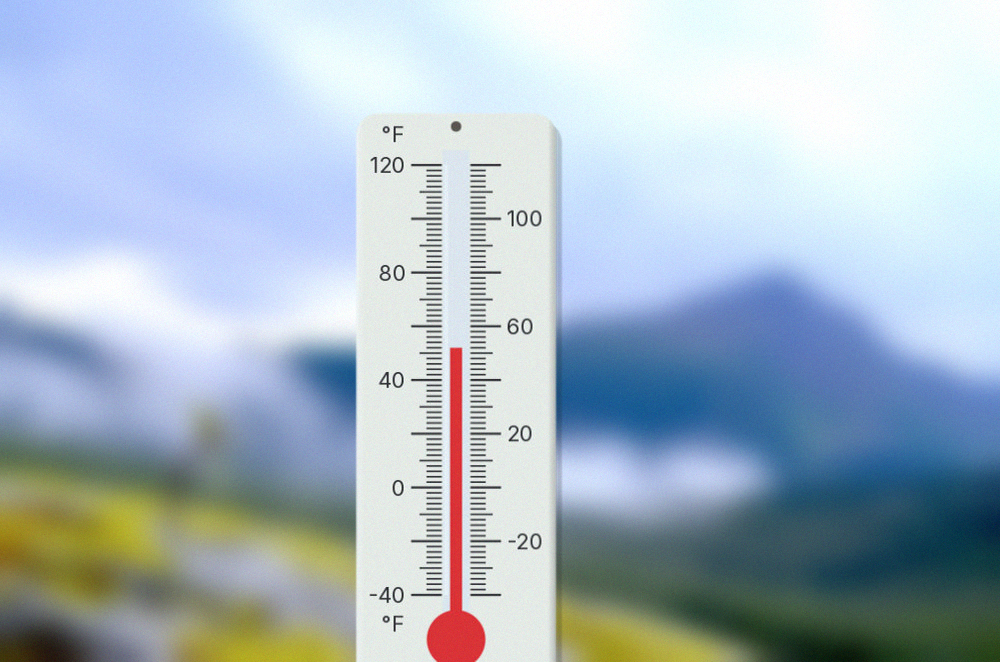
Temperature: {"value": 52, "unit": "°F"}
